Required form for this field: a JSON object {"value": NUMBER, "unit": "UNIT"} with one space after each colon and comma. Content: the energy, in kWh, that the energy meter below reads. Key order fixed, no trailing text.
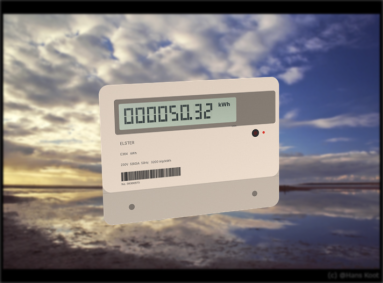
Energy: {"value": 50.32, "unit": "kWh"}
